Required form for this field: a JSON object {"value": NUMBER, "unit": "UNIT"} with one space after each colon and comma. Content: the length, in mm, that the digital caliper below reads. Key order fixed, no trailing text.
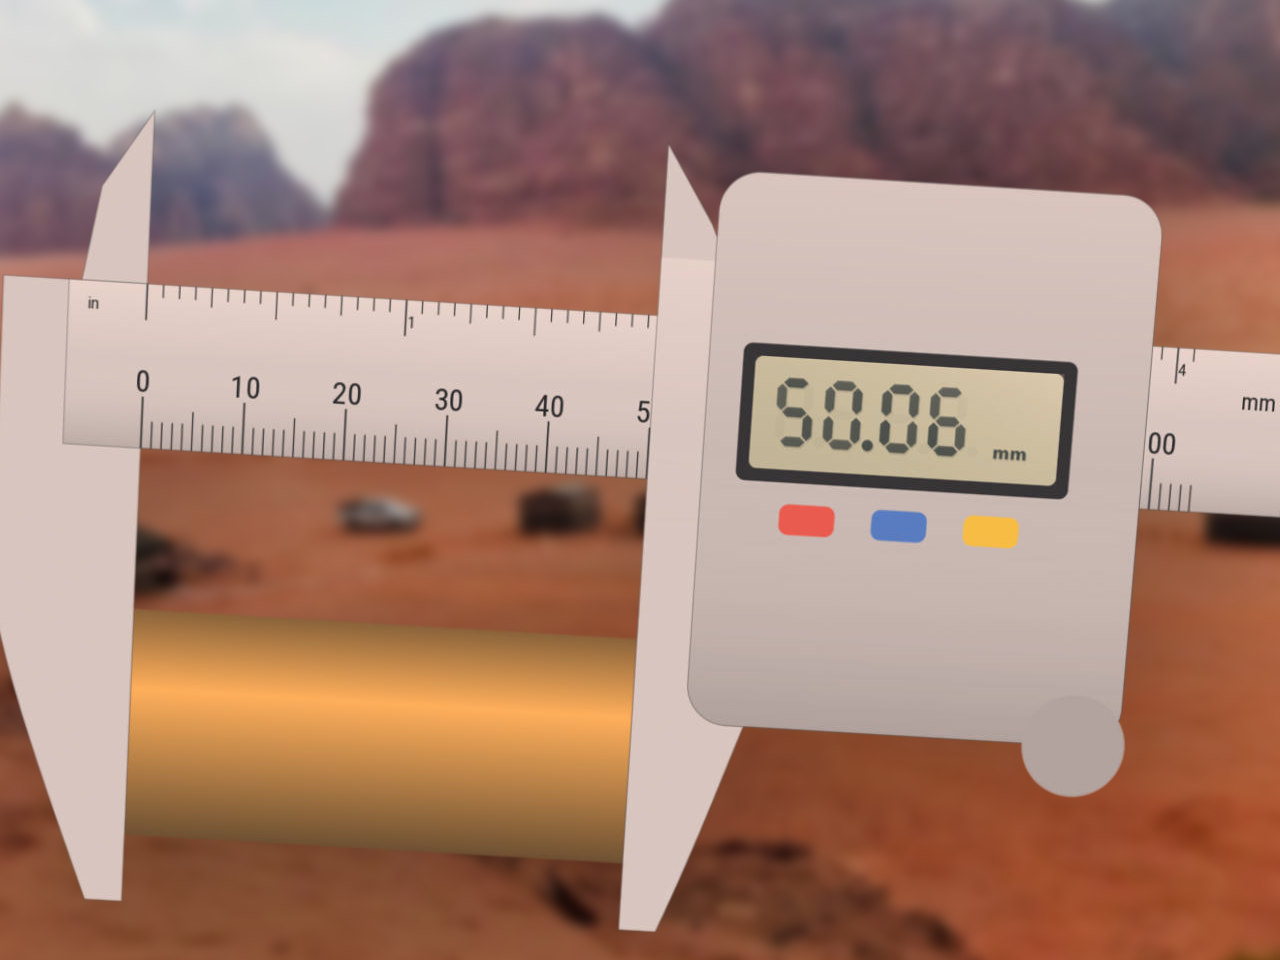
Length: {"value": 50.06, "unit": "mm"}
